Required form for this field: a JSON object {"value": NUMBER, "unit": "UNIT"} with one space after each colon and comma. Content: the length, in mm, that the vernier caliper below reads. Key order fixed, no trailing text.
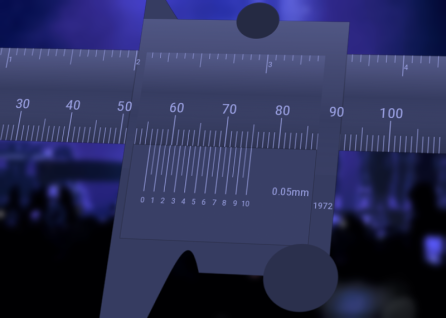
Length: {"value": 56.0, "unit": "mm"}
